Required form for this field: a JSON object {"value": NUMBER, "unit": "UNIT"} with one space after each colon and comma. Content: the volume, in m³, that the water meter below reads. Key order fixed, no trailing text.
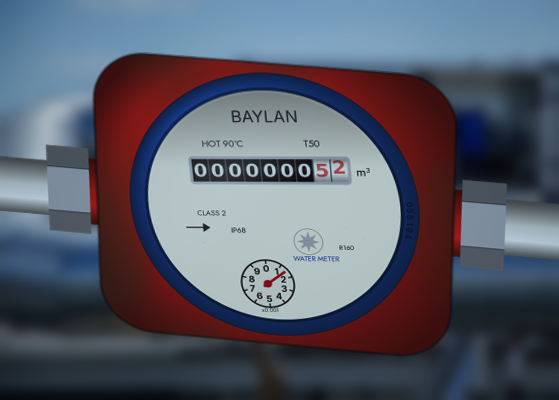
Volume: {"value": 0.521, "unit": "m³"}
